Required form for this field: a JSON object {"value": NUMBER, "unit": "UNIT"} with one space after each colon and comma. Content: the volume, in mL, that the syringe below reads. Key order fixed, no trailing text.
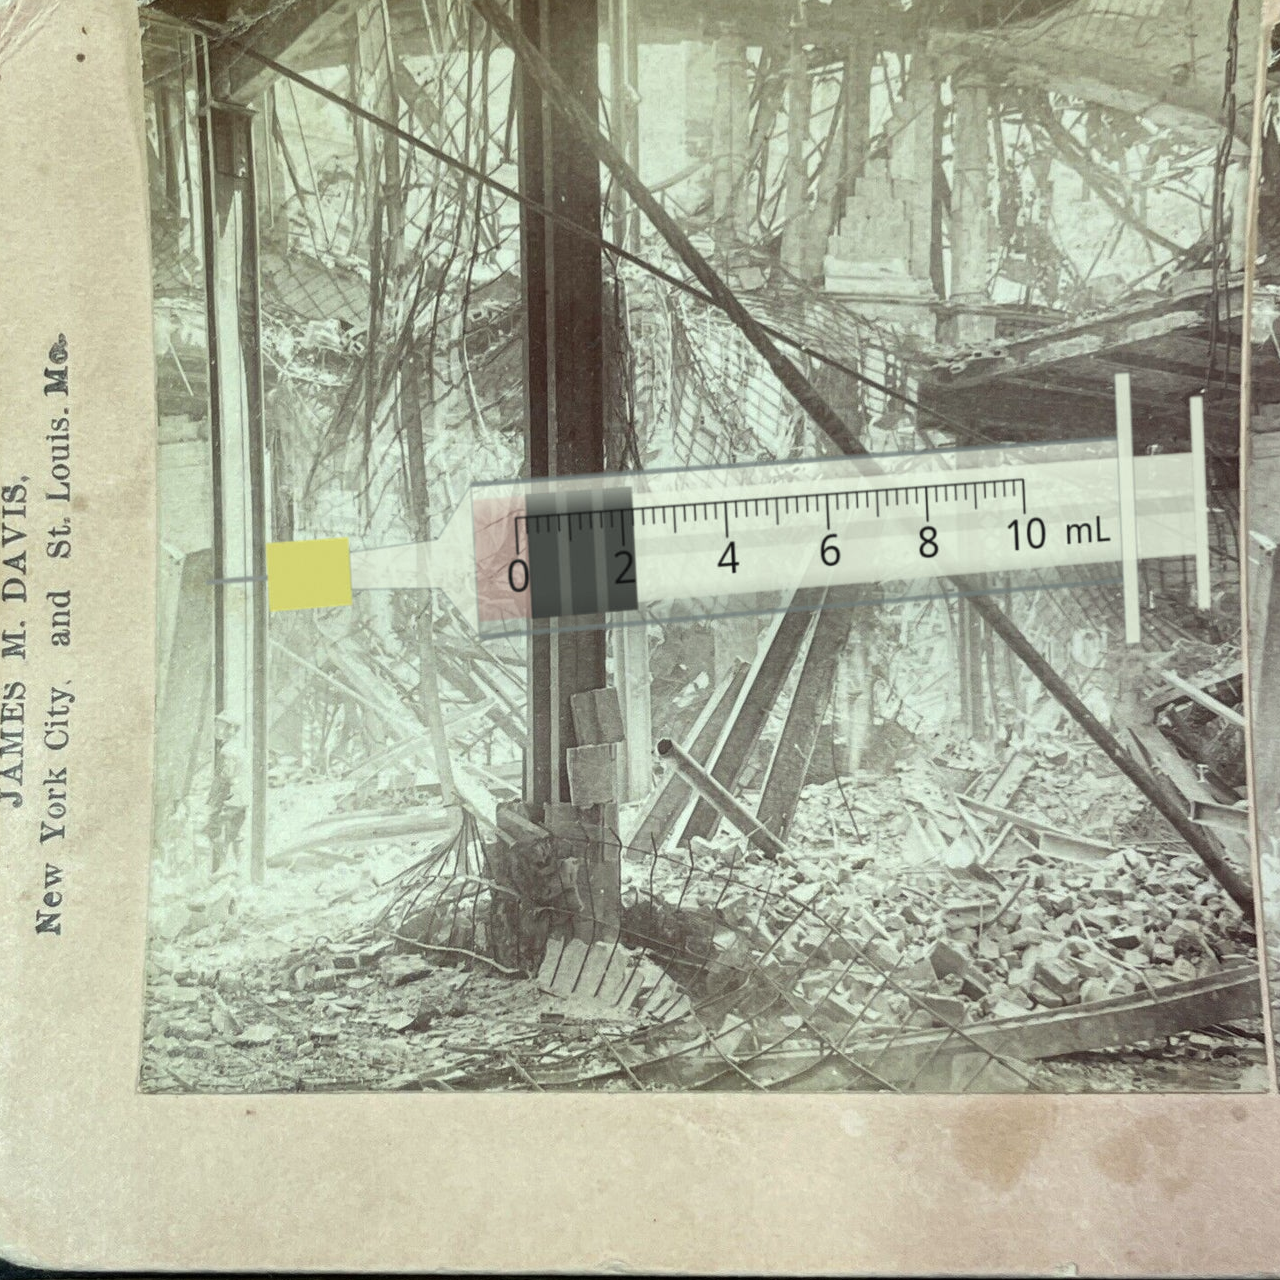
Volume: {"value": 0.2, "unit": "mL"}
